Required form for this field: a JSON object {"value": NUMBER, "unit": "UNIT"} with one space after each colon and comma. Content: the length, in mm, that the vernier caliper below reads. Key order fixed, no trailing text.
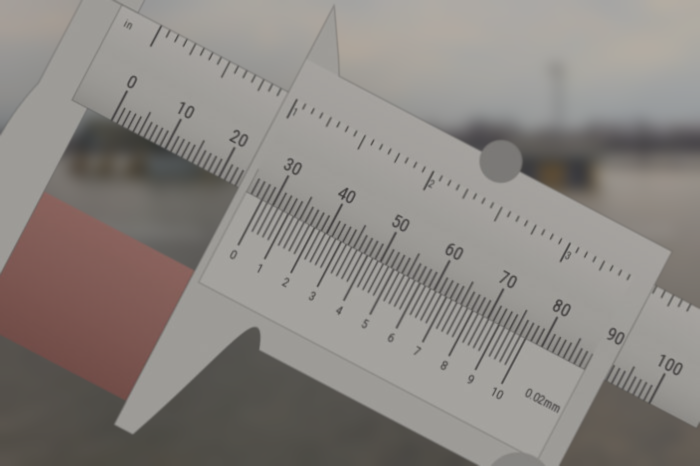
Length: {"value": 28.0, "unit": "mm"}
